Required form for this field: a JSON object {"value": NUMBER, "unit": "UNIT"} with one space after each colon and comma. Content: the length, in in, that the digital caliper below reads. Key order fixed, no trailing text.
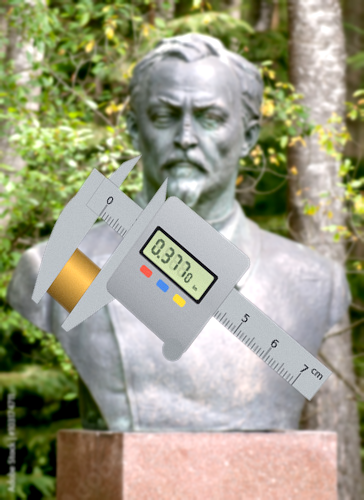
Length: {"value": 0.3770, "unit": "in"}
